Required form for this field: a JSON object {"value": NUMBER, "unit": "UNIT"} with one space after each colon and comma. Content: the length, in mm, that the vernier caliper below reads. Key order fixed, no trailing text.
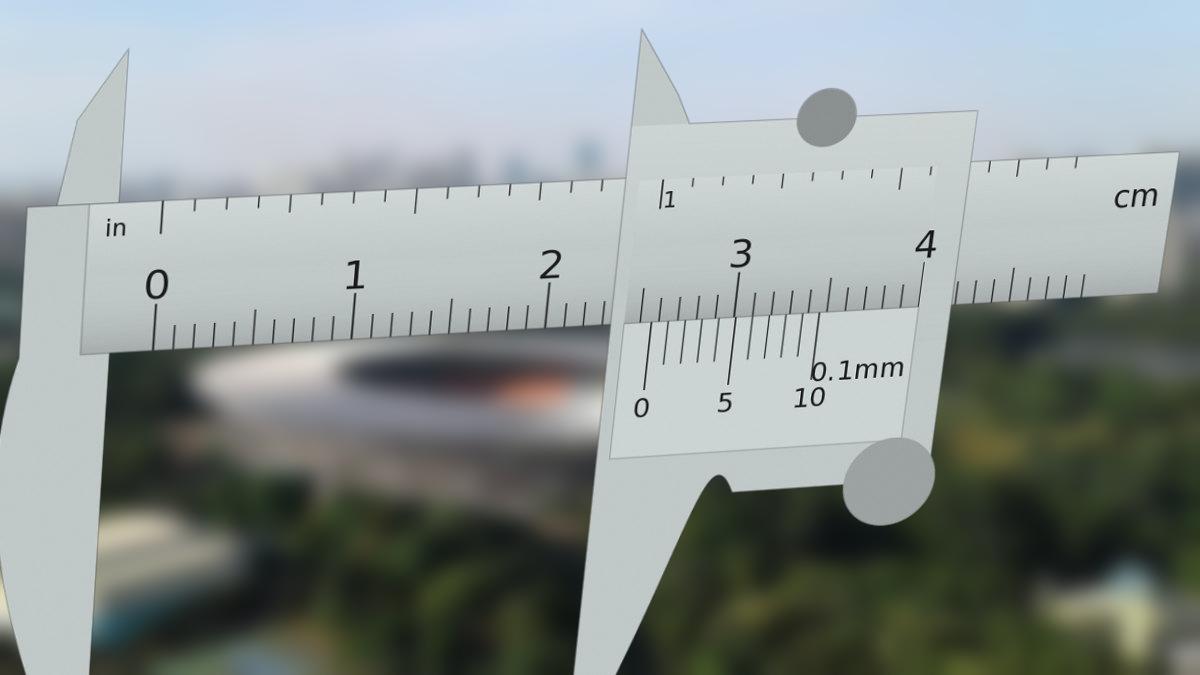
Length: {"value": 25.6, "unit": "mm"}
